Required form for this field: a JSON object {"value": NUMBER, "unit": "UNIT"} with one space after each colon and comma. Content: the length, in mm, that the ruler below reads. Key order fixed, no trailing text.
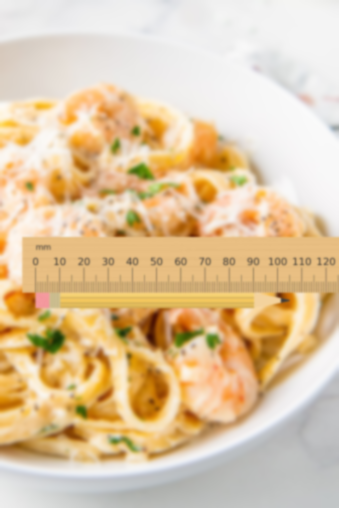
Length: {"value": 105, "unit": "mm"}
